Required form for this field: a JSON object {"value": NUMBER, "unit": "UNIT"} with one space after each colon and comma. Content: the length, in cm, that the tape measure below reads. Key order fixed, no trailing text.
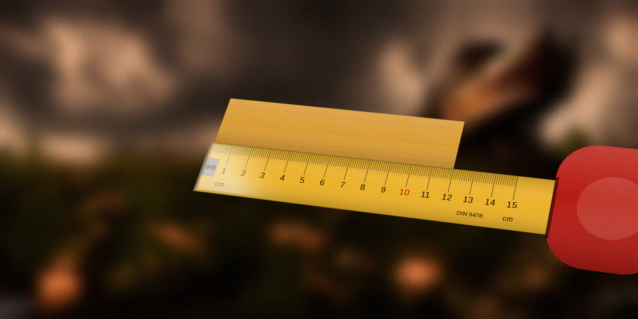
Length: {"value": 12, "unit": "cm"}
